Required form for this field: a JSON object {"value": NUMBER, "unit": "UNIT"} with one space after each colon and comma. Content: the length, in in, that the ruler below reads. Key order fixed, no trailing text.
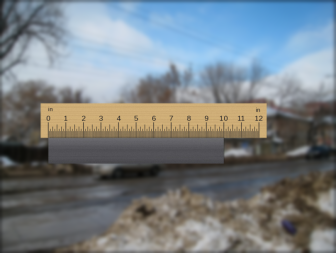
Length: {"value": 10, "unit": "in"}
